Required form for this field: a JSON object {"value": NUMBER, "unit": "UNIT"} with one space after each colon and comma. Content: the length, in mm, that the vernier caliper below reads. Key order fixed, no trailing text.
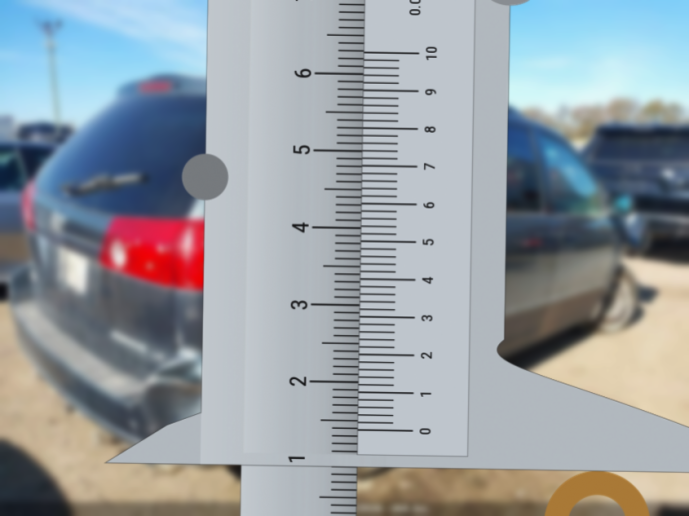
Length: {"value": 13.8, "unit": "mm"}
